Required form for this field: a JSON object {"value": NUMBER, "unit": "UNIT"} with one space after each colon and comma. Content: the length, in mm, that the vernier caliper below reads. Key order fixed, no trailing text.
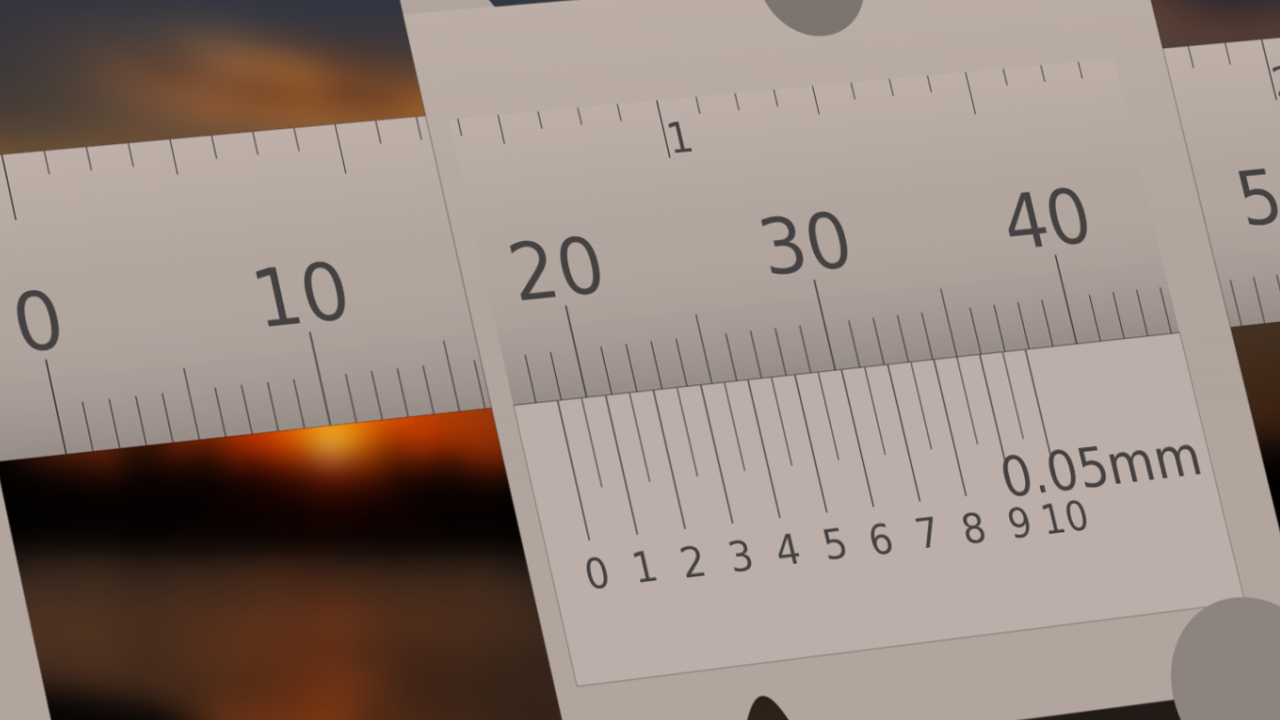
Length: {"value": 18.85, "unit": "mm"}
